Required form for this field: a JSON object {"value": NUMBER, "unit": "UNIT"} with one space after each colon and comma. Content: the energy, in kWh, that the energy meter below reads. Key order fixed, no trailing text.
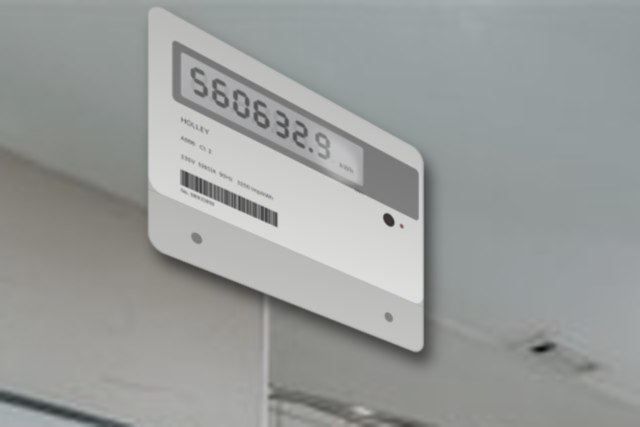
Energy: {"value": 560632.9, "unit": "kWh"}
